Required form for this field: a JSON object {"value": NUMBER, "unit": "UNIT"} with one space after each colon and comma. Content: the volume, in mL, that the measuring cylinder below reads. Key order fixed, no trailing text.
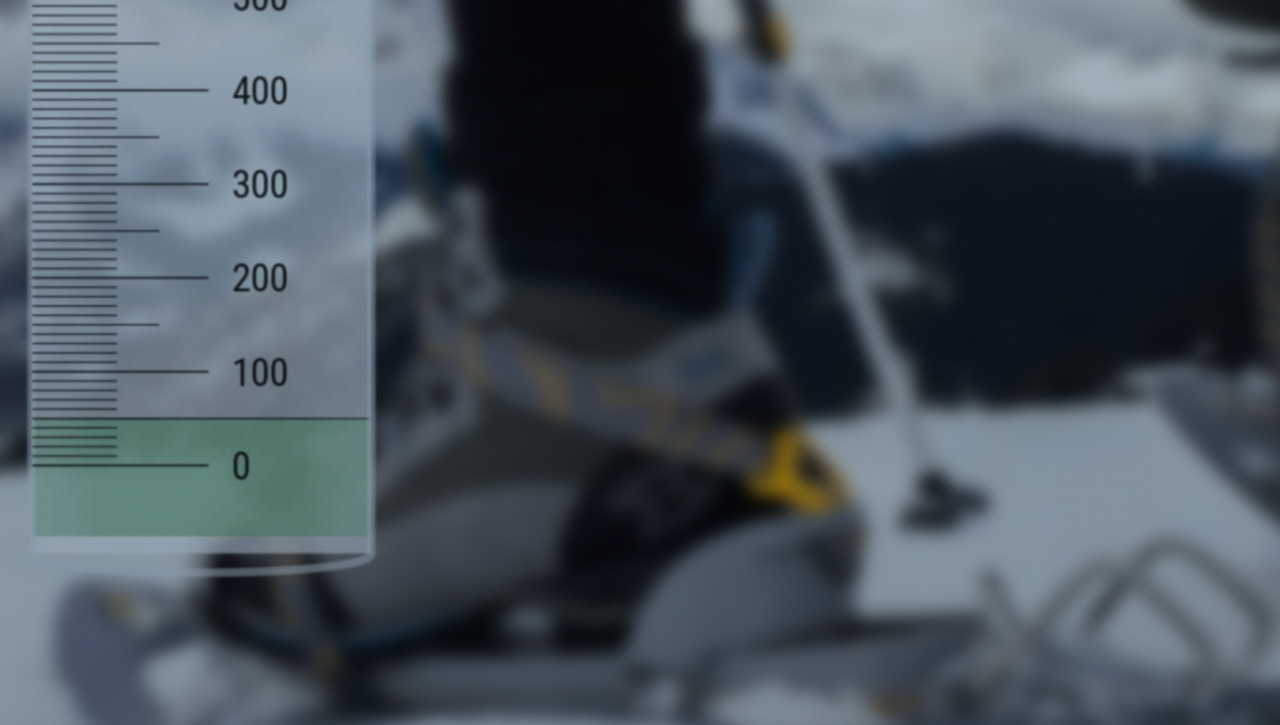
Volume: {"value": 50, "unit": "mL"}
